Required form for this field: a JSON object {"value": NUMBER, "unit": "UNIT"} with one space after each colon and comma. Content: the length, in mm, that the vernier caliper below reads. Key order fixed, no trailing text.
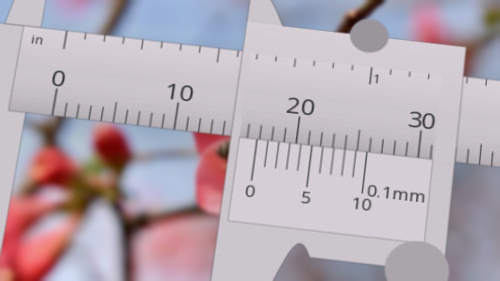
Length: {"value": 16.8, "unit": "mm"}
